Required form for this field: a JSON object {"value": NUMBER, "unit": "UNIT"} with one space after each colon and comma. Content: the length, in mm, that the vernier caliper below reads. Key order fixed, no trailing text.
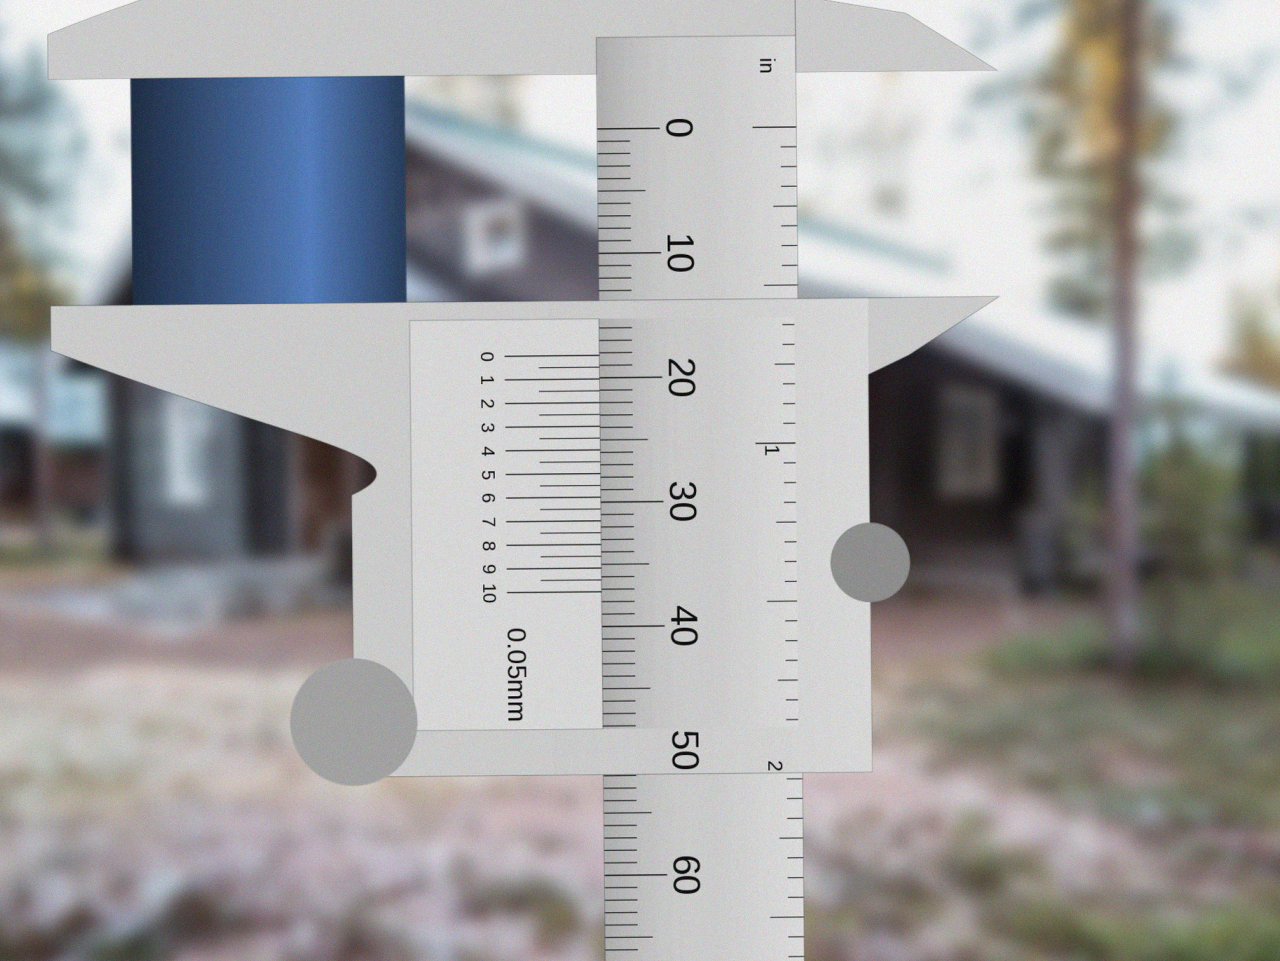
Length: {"value": 18.2, "unit": "mm"}
